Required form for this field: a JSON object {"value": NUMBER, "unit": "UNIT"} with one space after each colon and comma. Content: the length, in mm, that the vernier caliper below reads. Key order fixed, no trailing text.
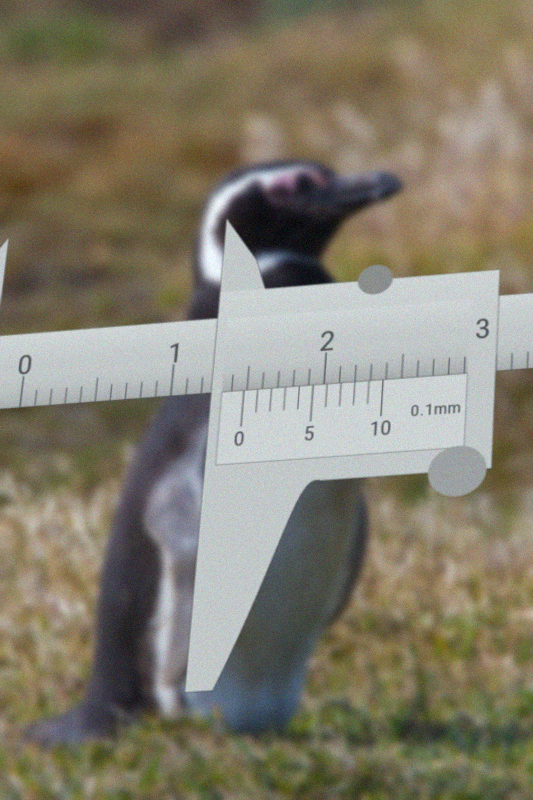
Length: {"value": 14.8, "unit": "mm"}
